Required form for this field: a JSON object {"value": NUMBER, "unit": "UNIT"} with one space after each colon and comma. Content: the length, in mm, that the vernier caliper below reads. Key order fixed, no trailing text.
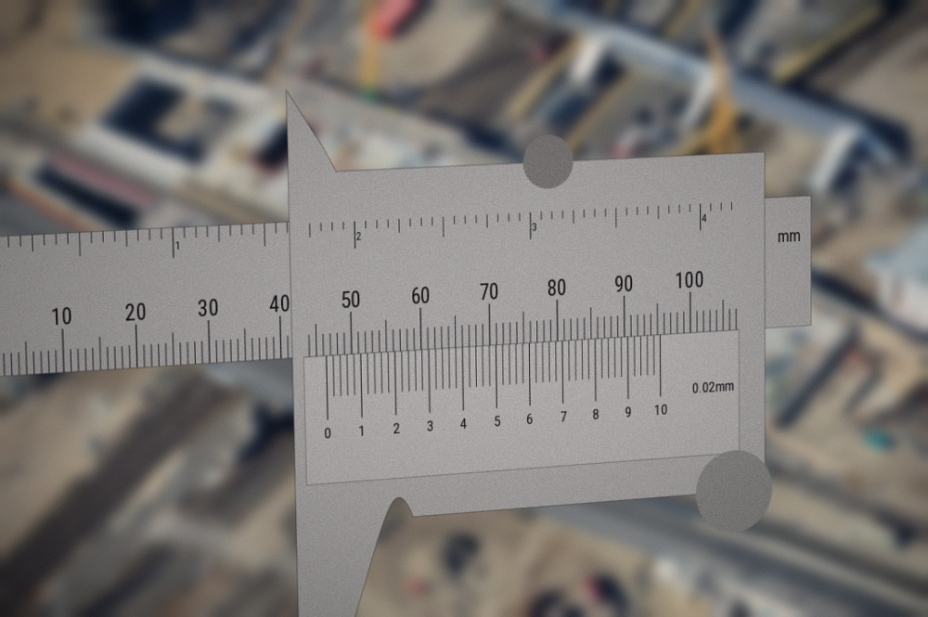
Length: {"value": 46.4, "unit": "mm"}
